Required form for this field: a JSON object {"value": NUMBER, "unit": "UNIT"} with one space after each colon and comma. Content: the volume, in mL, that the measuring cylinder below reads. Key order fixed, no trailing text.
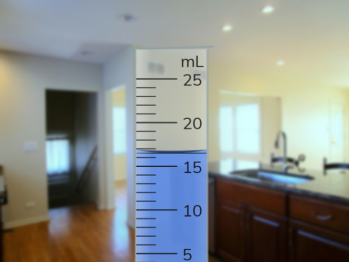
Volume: {"value": 16.5, "unit": "mL"}
